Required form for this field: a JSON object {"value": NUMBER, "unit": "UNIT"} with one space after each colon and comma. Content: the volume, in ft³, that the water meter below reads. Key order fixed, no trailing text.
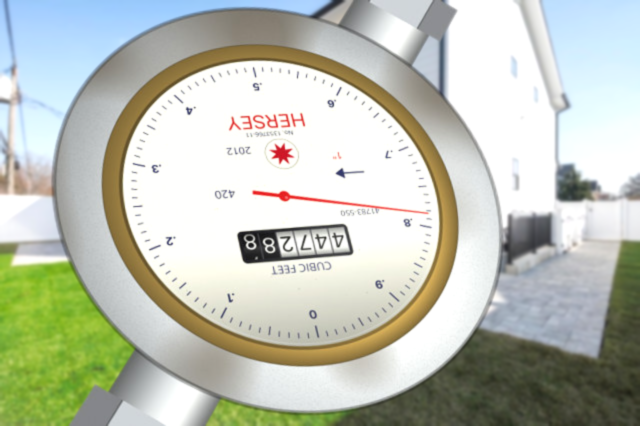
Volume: {"value": 447287.78, "unit": "ft³"}
